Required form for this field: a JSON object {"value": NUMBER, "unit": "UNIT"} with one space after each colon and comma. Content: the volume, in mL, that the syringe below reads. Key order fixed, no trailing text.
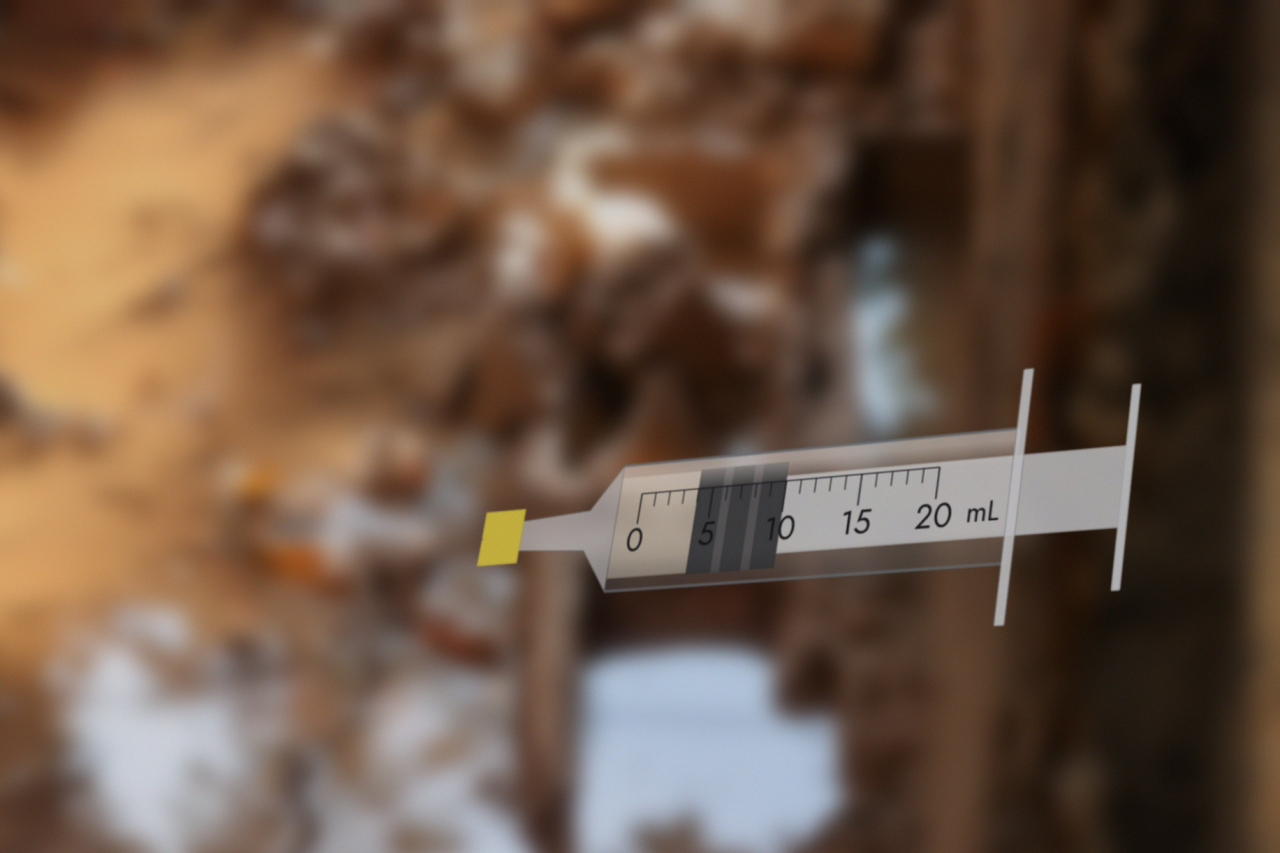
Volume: {"value": 4, "unit": "mL"}
